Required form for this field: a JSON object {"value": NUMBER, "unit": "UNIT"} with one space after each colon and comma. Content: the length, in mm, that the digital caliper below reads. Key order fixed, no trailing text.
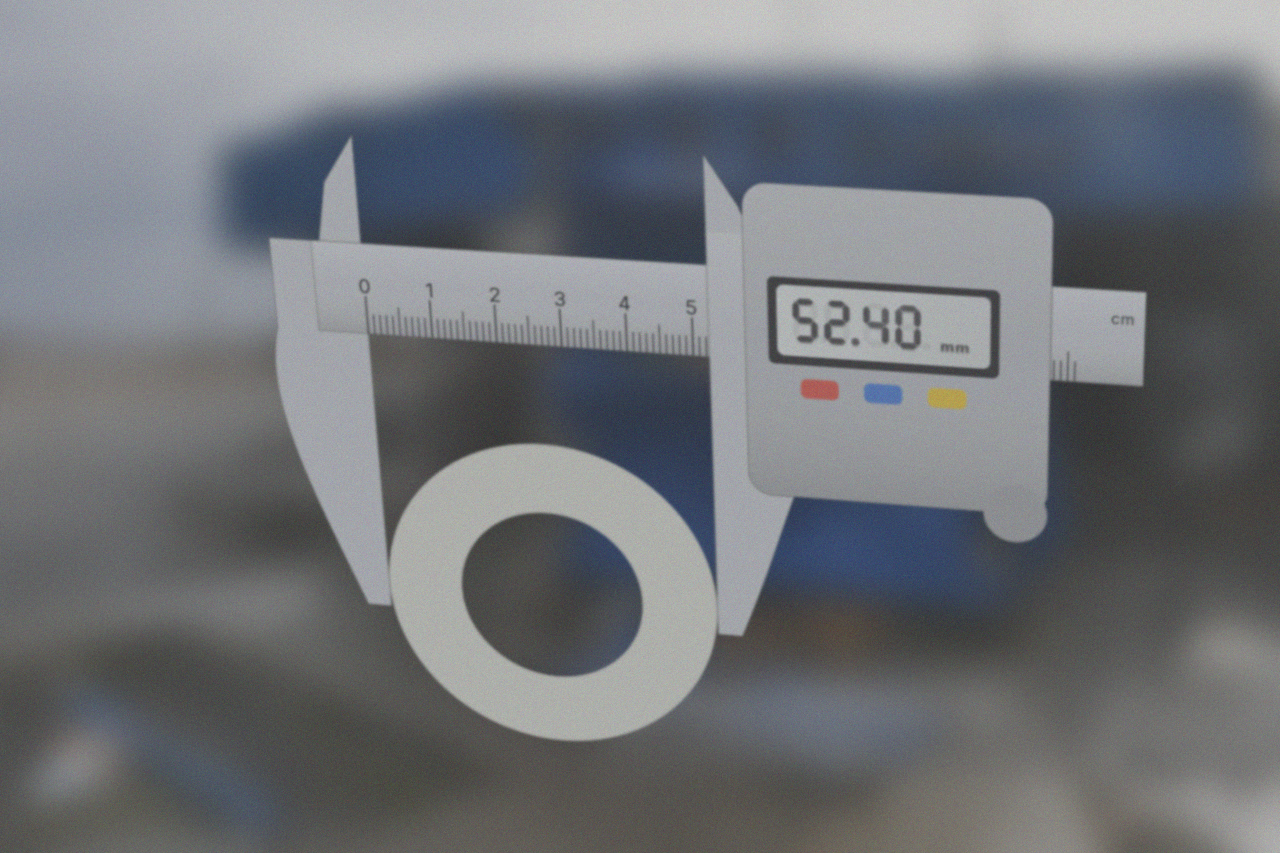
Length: {"value": 52.40, "unit": "mm"}
